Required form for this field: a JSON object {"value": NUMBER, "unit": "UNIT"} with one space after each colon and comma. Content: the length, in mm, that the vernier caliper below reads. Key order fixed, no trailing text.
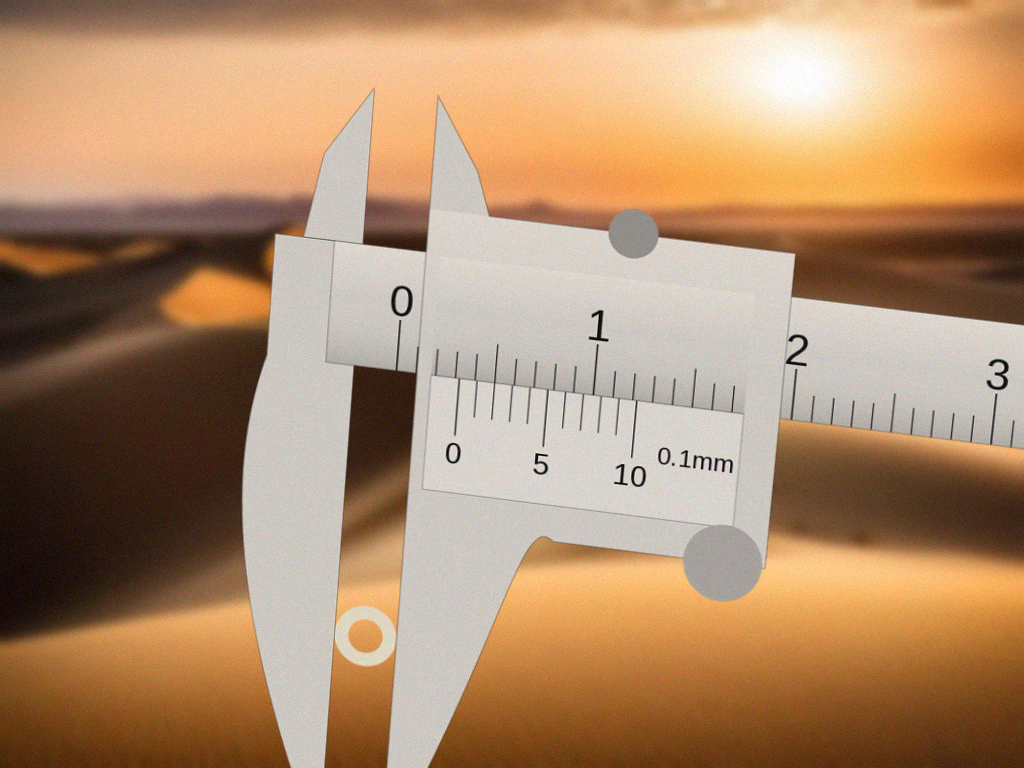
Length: {"value": 3.2, "unit": "mm"}
